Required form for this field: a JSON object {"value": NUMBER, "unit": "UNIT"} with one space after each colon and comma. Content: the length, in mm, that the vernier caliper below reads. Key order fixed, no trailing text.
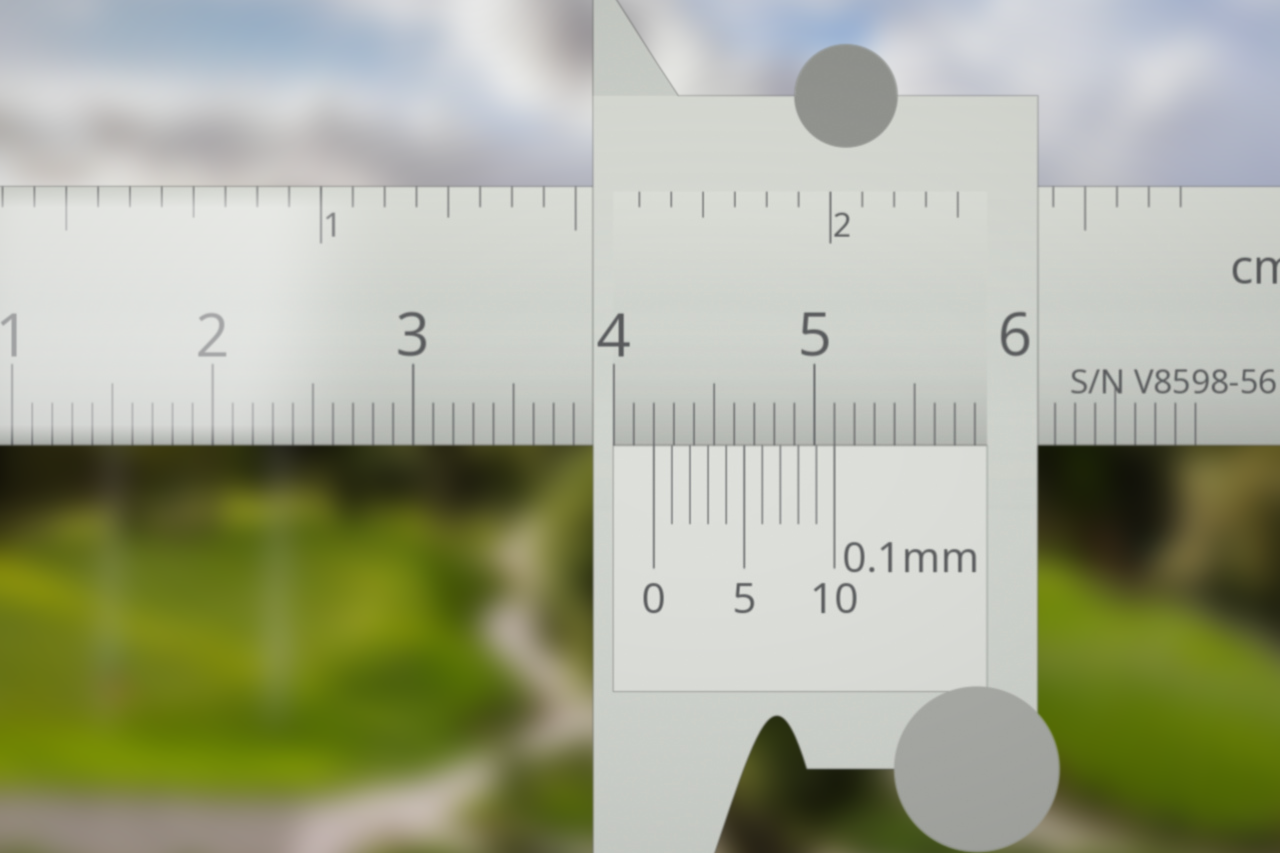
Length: {"value": 42.0, "unit": "mm"}
